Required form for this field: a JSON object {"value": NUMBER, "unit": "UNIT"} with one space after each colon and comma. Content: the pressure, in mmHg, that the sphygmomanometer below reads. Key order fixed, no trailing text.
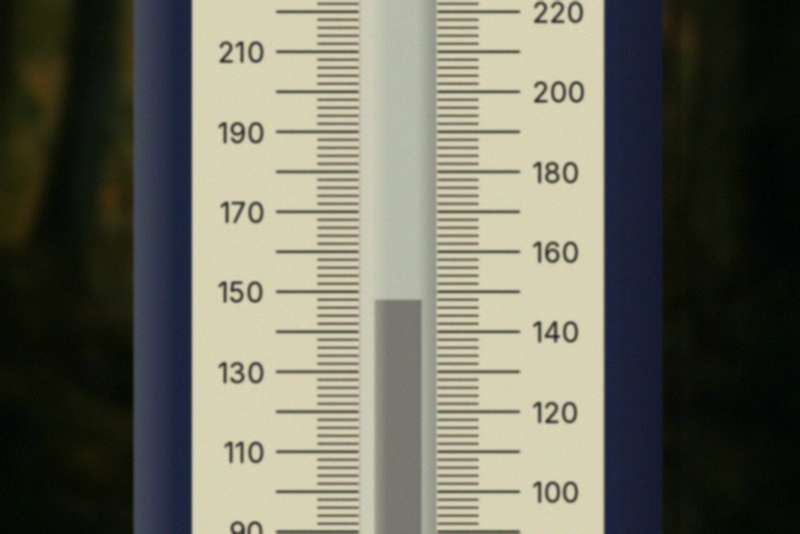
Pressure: {"value": 148, "unit": "mmHg"}
